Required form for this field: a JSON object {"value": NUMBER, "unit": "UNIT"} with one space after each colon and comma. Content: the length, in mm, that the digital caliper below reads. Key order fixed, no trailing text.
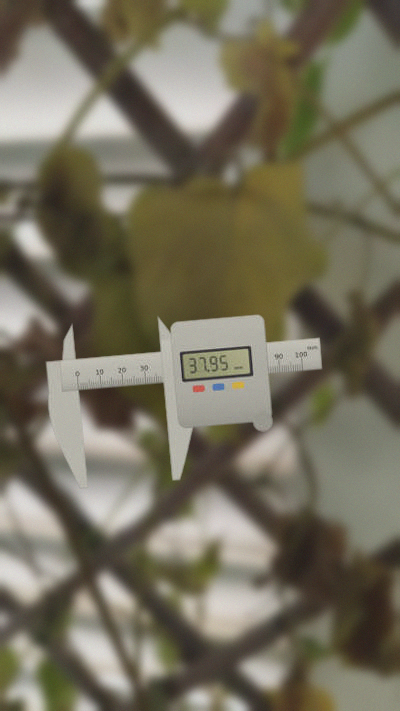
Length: {"value": 37.95, "unit": "mm"}
